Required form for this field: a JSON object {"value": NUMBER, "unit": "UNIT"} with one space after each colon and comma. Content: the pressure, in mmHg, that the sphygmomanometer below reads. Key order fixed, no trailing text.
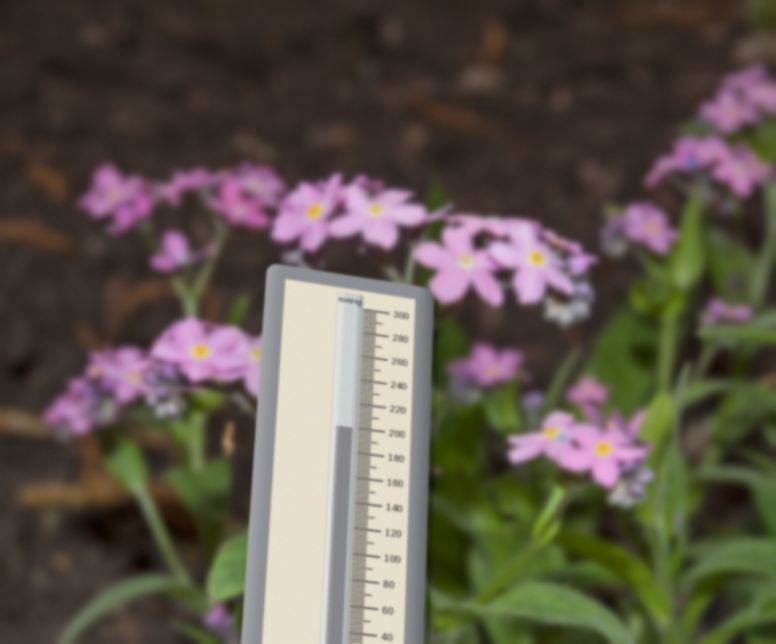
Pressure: {"value": 200, "unit": "mmHg"}
